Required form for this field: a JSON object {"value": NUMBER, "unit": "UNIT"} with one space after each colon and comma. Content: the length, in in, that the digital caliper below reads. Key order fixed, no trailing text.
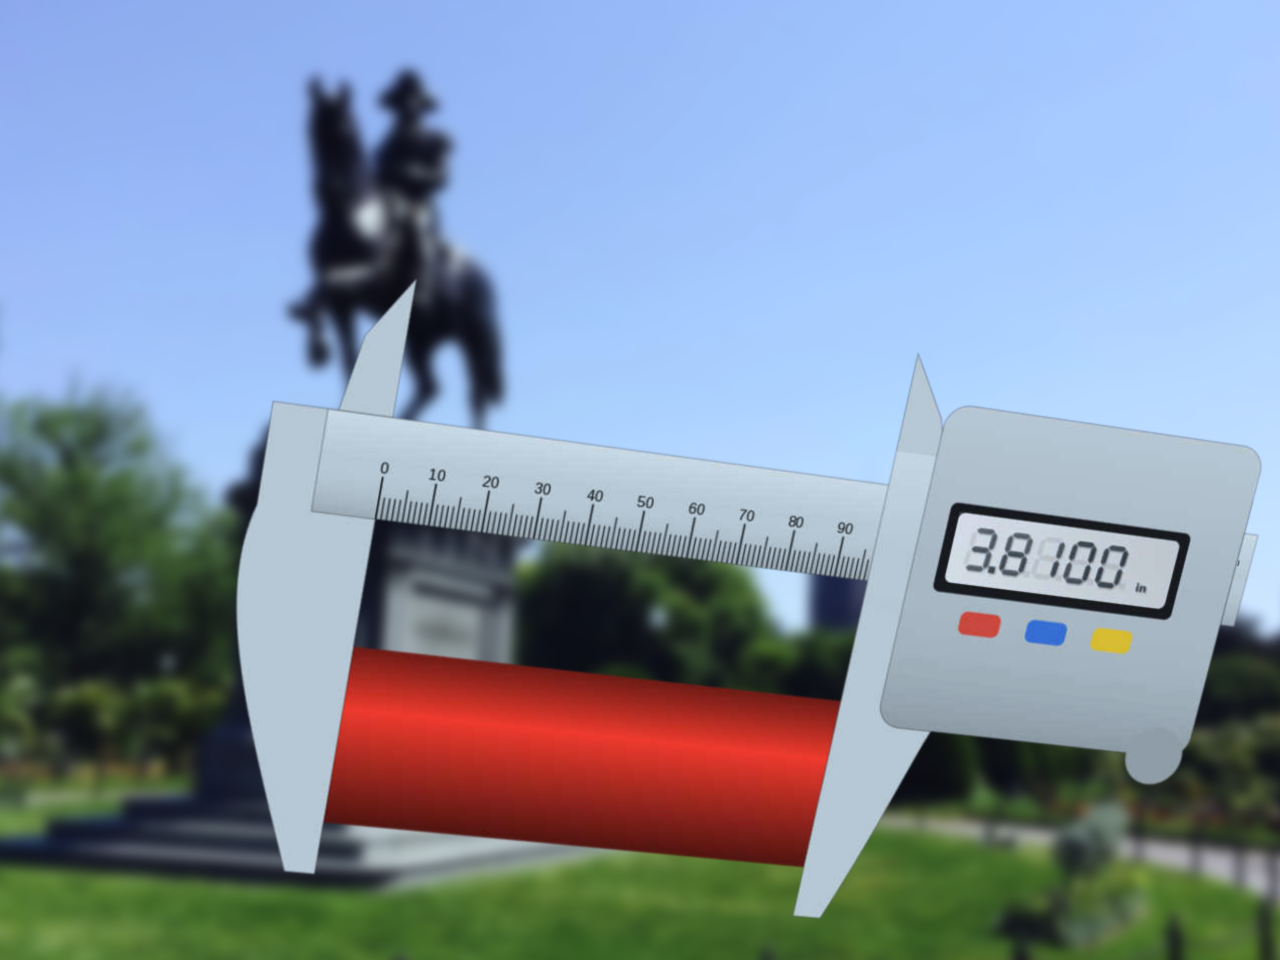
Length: {"value": 3.8100, "unit": "in"}
